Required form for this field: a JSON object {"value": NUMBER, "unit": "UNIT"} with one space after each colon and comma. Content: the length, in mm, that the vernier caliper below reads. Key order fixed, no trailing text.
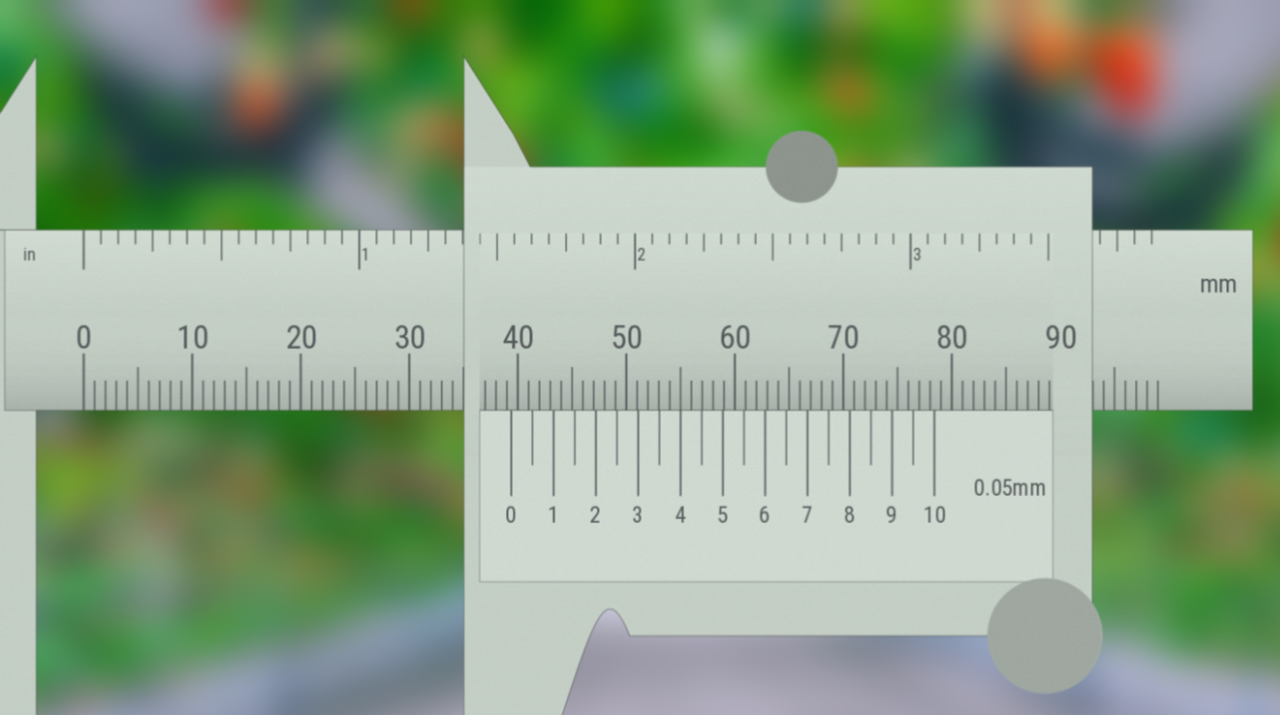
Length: {"value": 39.4, "unit": "mm"}
